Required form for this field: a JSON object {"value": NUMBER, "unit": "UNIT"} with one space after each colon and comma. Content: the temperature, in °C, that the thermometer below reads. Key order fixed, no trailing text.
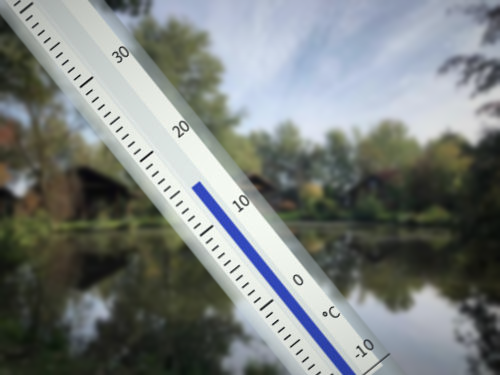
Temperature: {"value": 14.5, "unit": "°C"}
